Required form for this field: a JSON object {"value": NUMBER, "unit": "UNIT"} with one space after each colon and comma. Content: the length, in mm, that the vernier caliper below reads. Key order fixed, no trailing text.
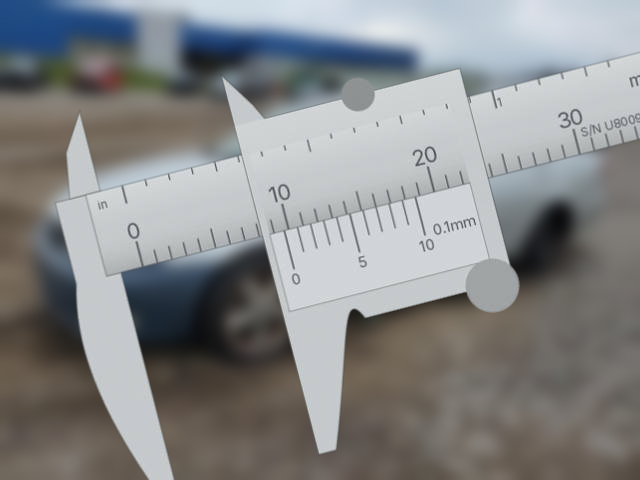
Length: {"value": 9.7, "unit": "mm"}
